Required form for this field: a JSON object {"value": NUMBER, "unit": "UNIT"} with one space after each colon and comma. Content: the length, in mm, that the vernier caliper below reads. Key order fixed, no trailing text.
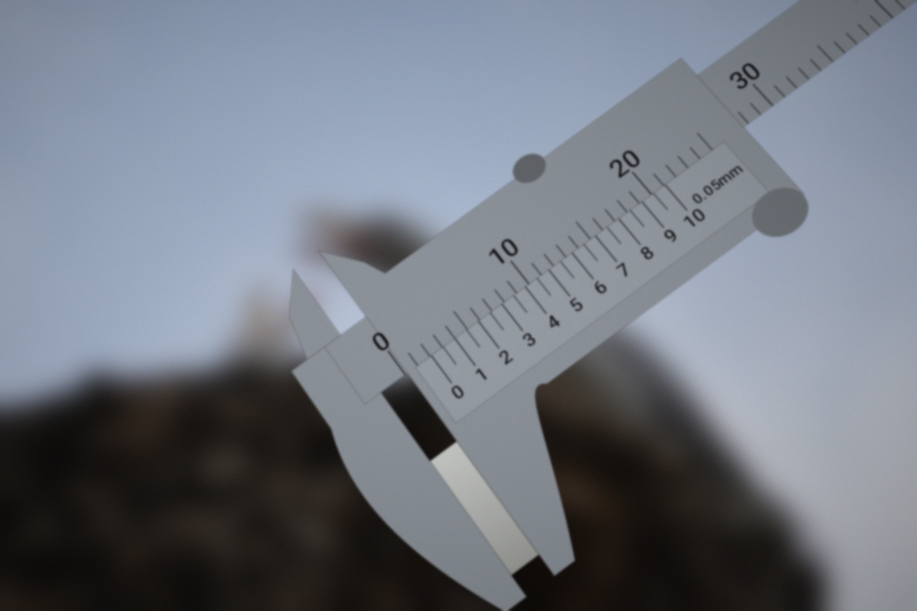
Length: {"value": 2.1, "unit": "mm"}
